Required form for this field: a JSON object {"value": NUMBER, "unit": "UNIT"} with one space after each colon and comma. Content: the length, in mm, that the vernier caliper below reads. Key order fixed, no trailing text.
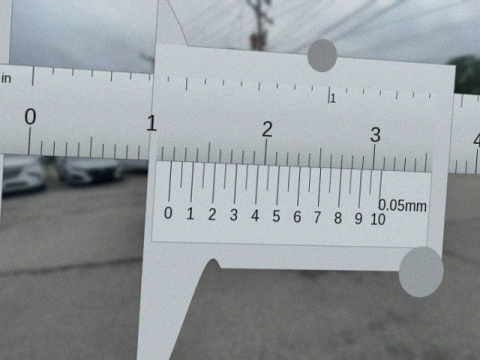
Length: {"value": 11.8, "unit": "mm"}
